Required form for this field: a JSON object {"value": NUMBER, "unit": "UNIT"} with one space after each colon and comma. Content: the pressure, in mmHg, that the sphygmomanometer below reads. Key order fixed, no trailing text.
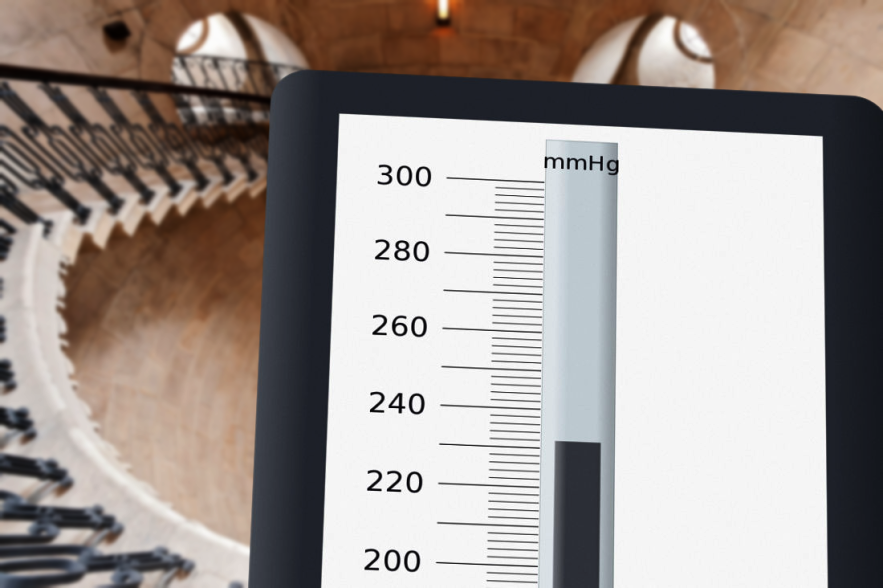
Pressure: {"value": 232, "unit": "mmHg"}
